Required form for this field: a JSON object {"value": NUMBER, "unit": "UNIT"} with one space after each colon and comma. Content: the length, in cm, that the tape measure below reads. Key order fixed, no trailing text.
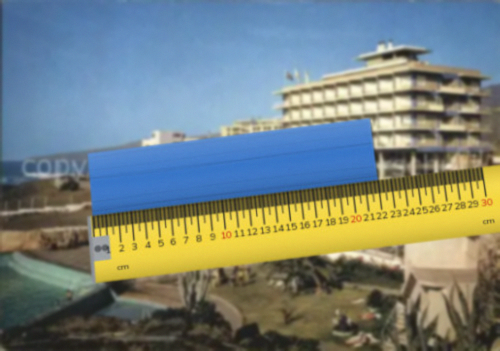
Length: {"value": 22, "unit": "cm"}
